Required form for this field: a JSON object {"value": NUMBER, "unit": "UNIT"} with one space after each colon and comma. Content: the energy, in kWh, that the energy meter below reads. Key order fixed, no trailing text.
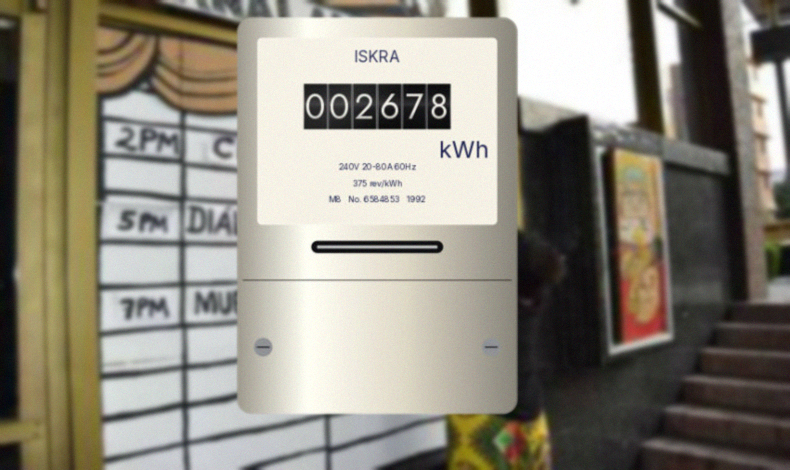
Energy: {"value": 2678, "unit": "kWh"}
